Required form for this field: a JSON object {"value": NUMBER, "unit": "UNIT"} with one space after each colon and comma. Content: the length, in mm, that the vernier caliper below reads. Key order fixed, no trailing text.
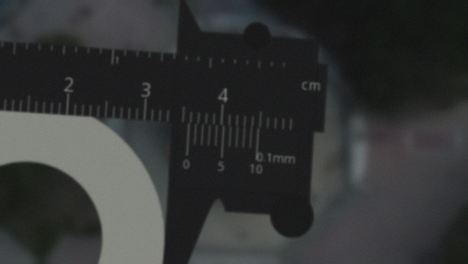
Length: {"value": 35.8, "unit": "mm"}
